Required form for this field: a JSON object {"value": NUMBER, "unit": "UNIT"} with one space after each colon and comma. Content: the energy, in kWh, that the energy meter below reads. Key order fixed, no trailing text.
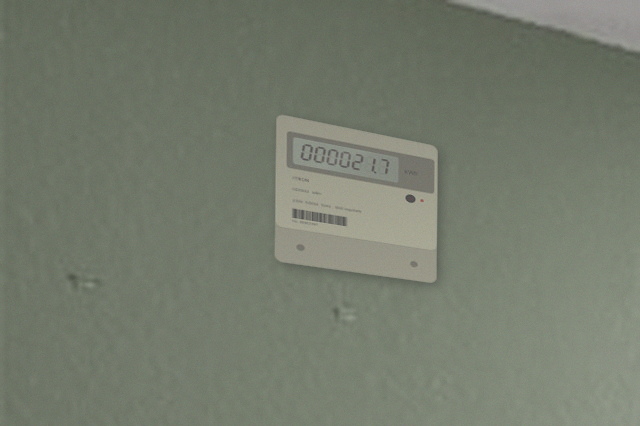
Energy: {"value": 21.7, "unit": "kWh"}
